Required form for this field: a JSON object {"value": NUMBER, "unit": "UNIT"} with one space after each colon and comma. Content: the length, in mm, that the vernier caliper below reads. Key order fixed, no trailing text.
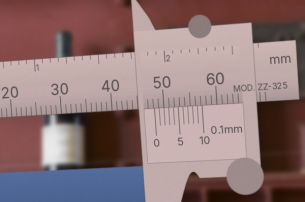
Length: {"value": 48.2, "unit": "mm"}
